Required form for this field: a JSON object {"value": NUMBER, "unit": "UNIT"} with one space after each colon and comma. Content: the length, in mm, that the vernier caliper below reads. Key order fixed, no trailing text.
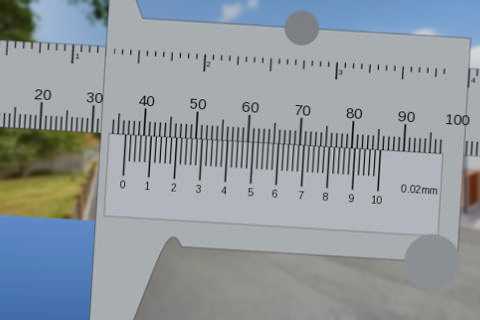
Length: {"value": 36.5, "unit": "mm"}
